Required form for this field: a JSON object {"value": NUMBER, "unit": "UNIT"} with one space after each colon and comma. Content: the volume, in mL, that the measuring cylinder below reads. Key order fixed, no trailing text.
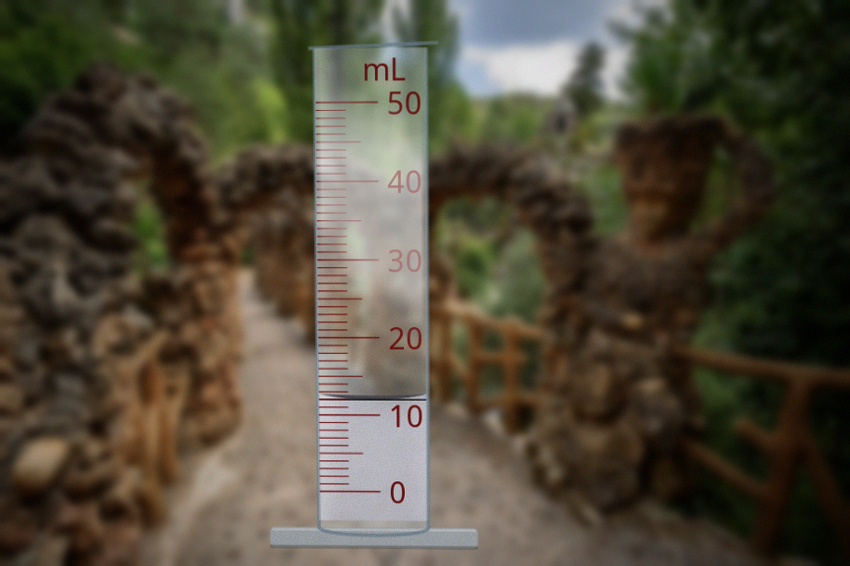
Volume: {"value": 12, "unit": "mL"}
